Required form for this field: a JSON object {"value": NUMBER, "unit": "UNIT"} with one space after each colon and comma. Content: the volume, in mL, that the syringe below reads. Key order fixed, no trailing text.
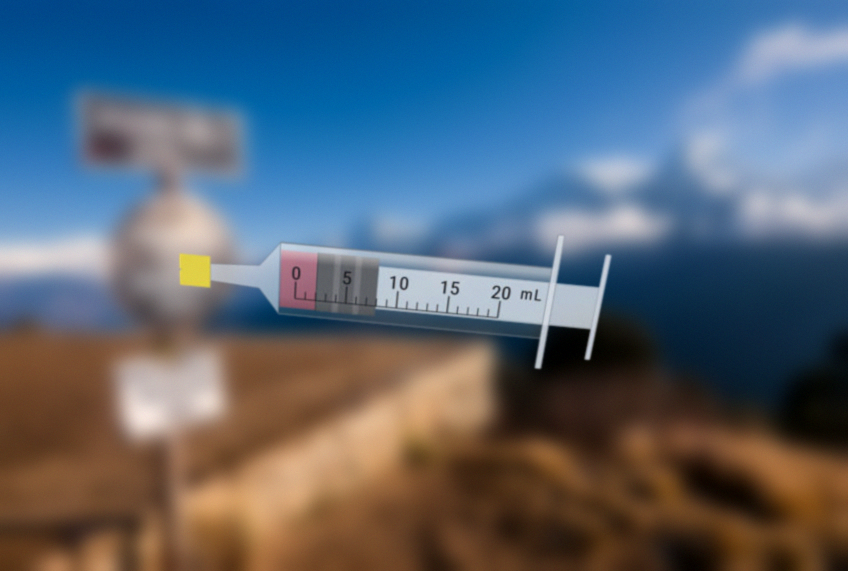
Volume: {"value": 2, "unit": "mL"}
